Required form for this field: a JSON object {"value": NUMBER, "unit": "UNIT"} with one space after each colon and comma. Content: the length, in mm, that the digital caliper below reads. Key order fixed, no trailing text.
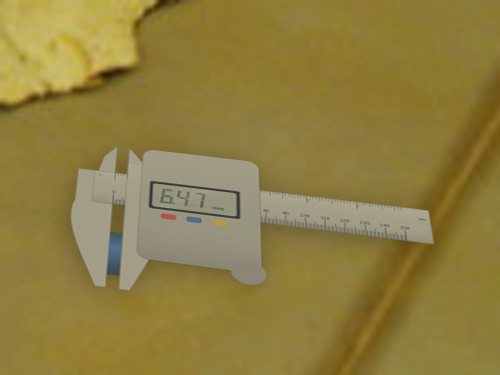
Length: {"value": 6.47, "unit": "mm"}
